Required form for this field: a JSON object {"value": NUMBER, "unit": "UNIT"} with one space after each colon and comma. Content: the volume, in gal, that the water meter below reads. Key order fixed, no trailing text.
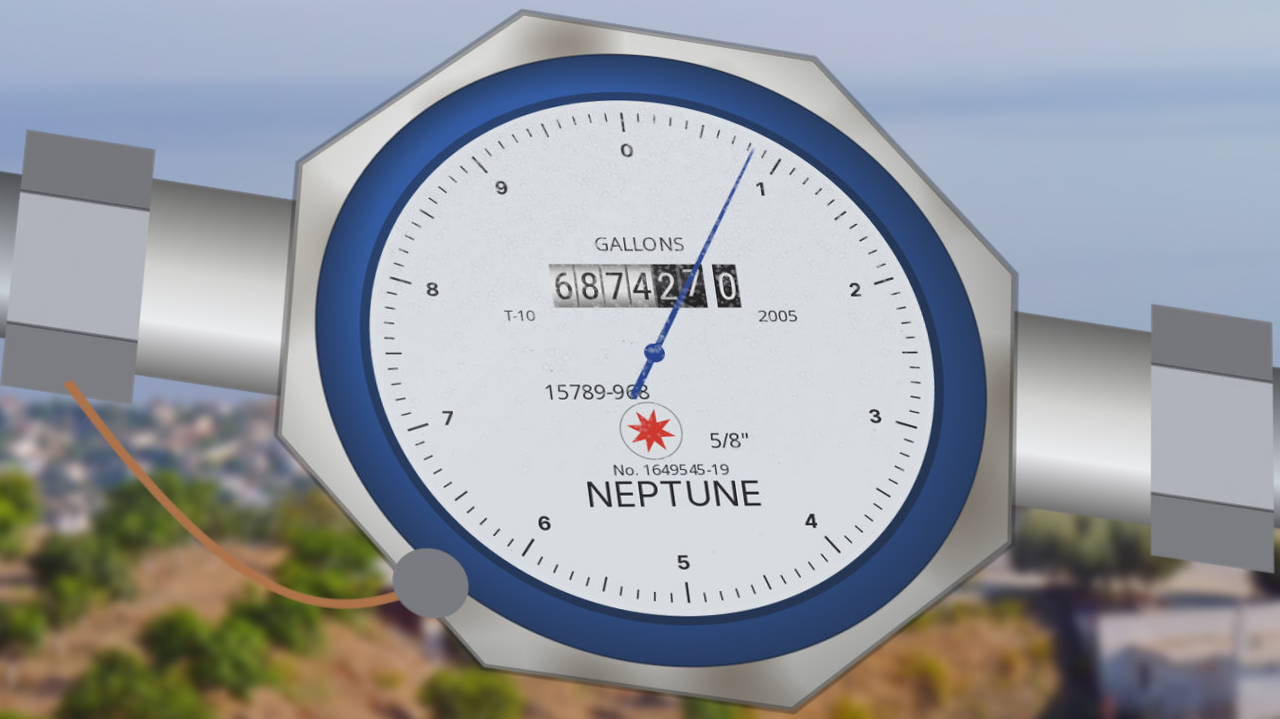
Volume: {"value": 6874270.8, "unit": "gal"}
